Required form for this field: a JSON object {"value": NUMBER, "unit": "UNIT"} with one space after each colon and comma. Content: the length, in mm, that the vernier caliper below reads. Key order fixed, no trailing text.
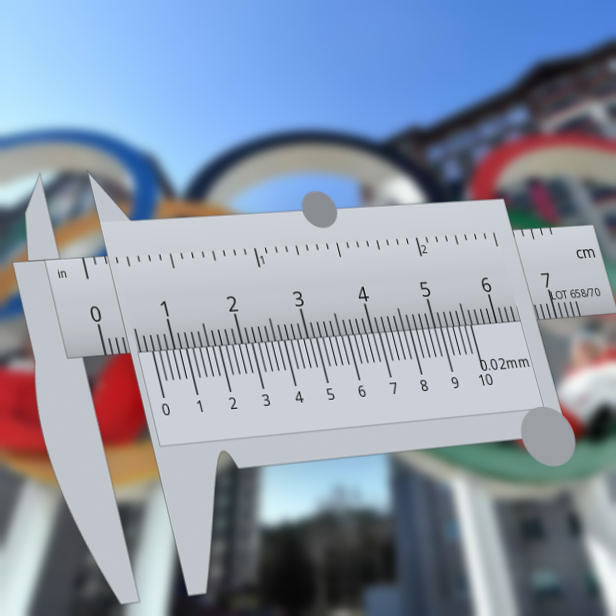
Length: {"value": 6.8, "unit": "mm"}
